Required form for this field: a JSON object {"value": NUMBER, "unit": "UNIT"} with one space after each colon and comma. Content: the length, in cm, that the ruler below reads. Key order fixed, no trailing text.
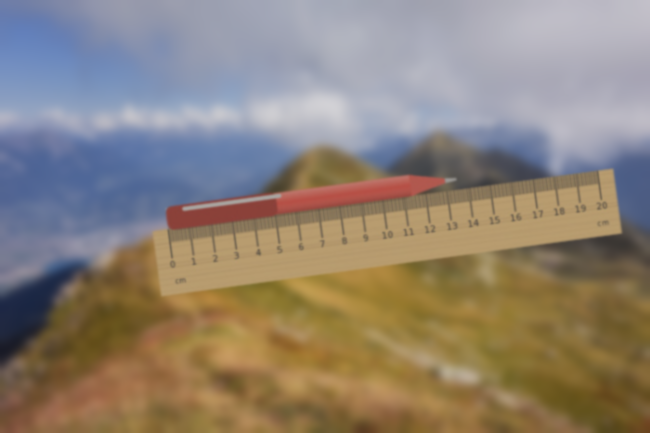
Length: {"value": 13.5, "unit": "cm"}
